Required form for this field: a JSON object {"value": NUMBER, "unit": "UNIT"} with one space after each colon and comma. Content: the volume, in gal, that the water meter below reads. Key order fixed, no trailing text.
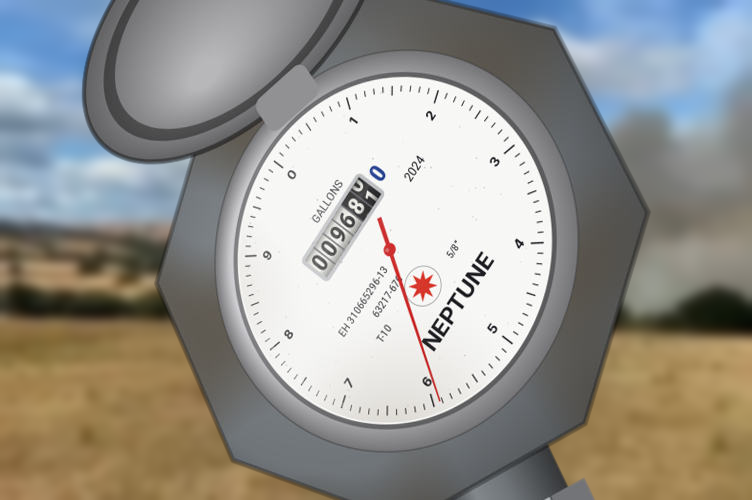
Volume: {"value": 96805.9, "unit": "gal"}
